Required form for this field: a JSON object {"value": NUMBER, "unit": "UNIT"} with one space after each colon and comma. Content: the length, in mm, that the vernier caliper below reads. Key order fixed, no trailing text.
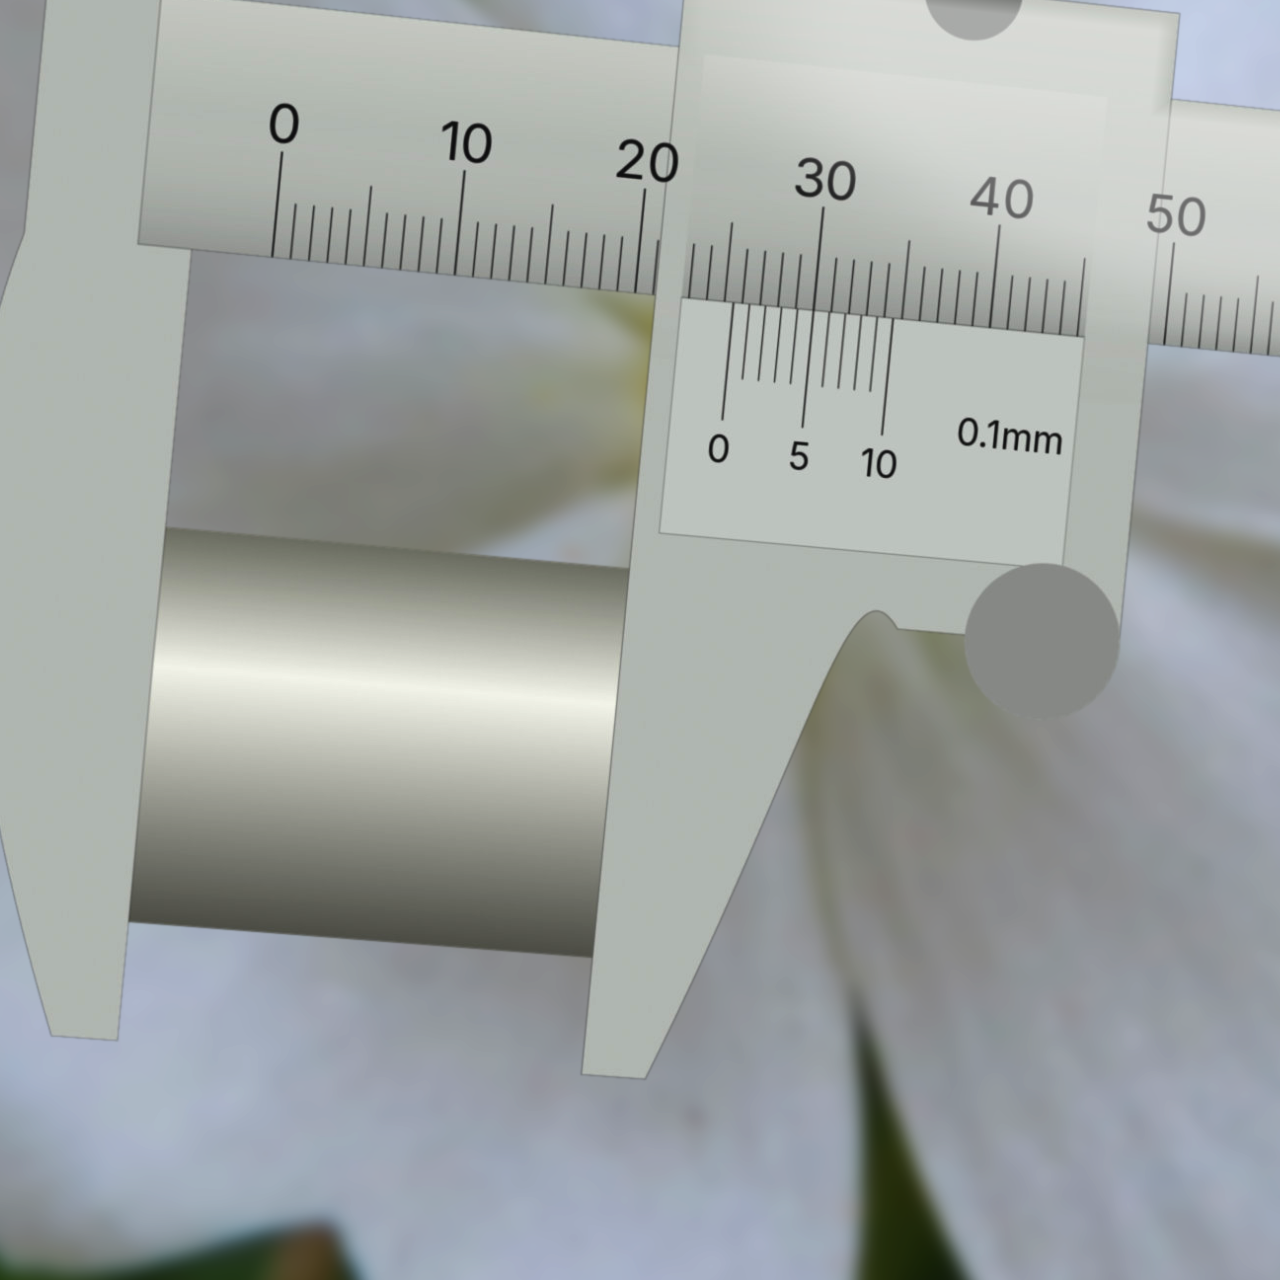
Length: {"value": 25.5, "unit": "mm"}
